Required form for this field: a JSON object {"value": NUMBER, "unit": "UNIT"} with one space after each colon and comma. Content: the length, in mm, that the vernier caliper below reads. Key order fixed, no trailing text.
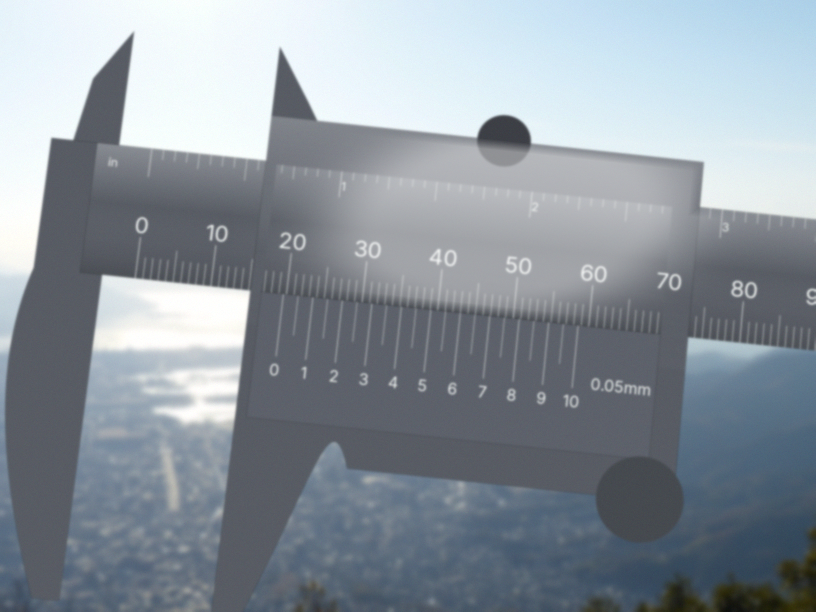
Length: {"value": 19.6, "unit": "mm"}
